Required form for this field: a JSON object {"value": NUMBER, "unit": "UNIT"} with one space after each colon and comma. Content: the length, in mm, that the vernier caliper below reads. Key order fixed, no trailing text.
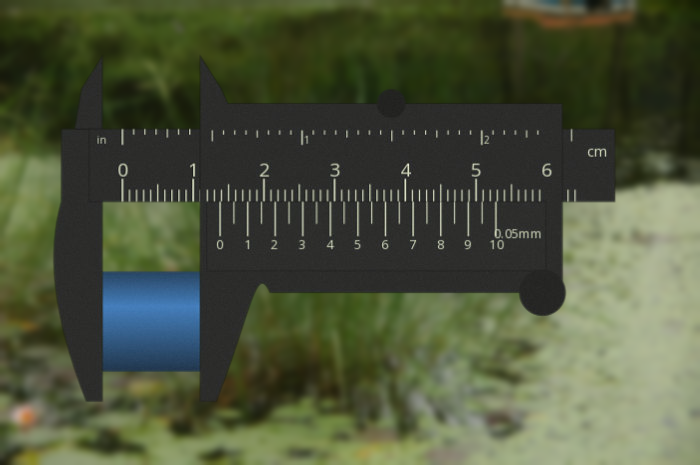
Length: {"value": 13.8, "unit": "mm"}
